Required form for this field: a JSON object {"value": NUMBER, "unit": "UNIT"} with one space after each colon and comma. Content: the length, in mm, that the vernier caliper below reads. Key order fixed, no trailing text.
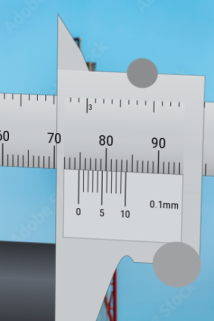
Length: {"value": 74.8, "unit": "mm"}
